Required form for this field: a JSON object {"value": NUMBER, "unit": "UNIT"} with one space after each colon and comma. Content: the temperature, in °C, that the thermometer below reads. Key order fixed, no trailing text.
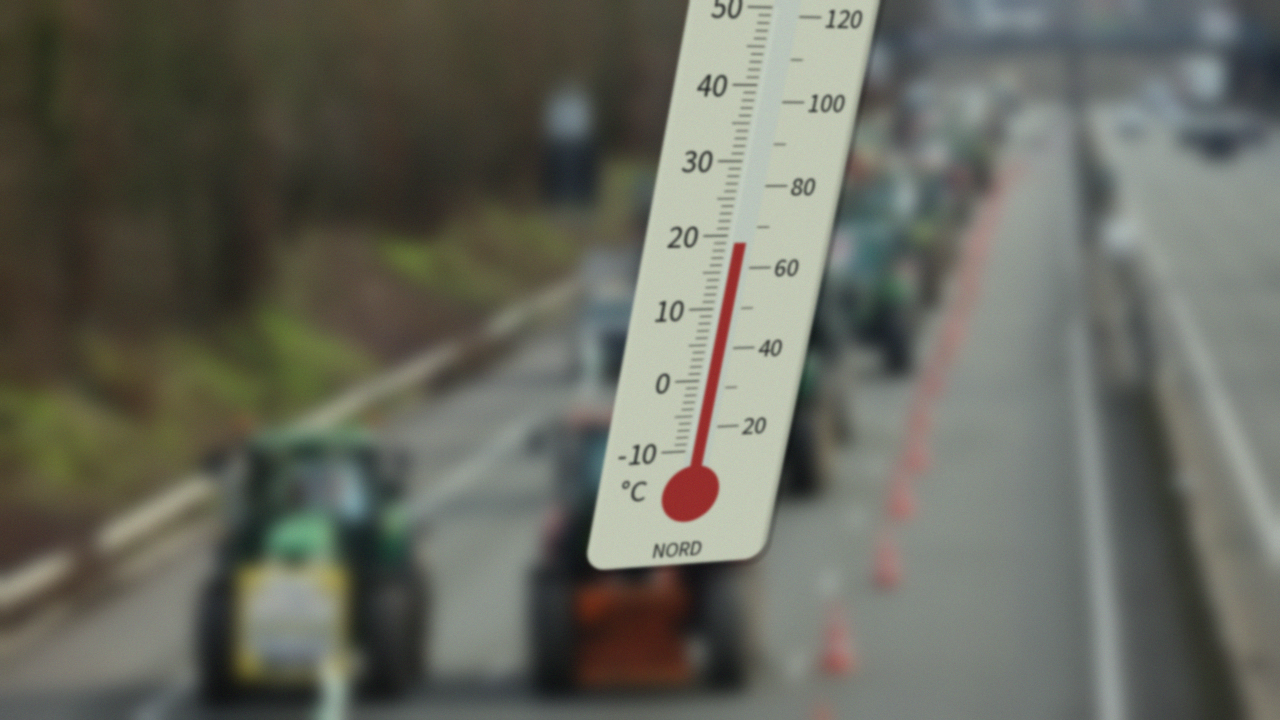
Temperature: {"value": 19, "unit": "°C"}
